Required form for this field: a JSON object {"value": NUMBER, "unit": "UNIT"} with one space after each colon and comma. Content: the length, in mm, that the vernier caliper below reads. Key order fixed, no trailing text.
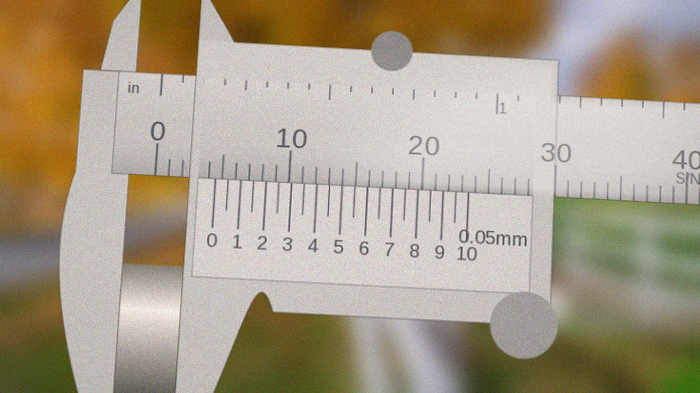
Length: {"value": 4.5, "unit": "mm"}
